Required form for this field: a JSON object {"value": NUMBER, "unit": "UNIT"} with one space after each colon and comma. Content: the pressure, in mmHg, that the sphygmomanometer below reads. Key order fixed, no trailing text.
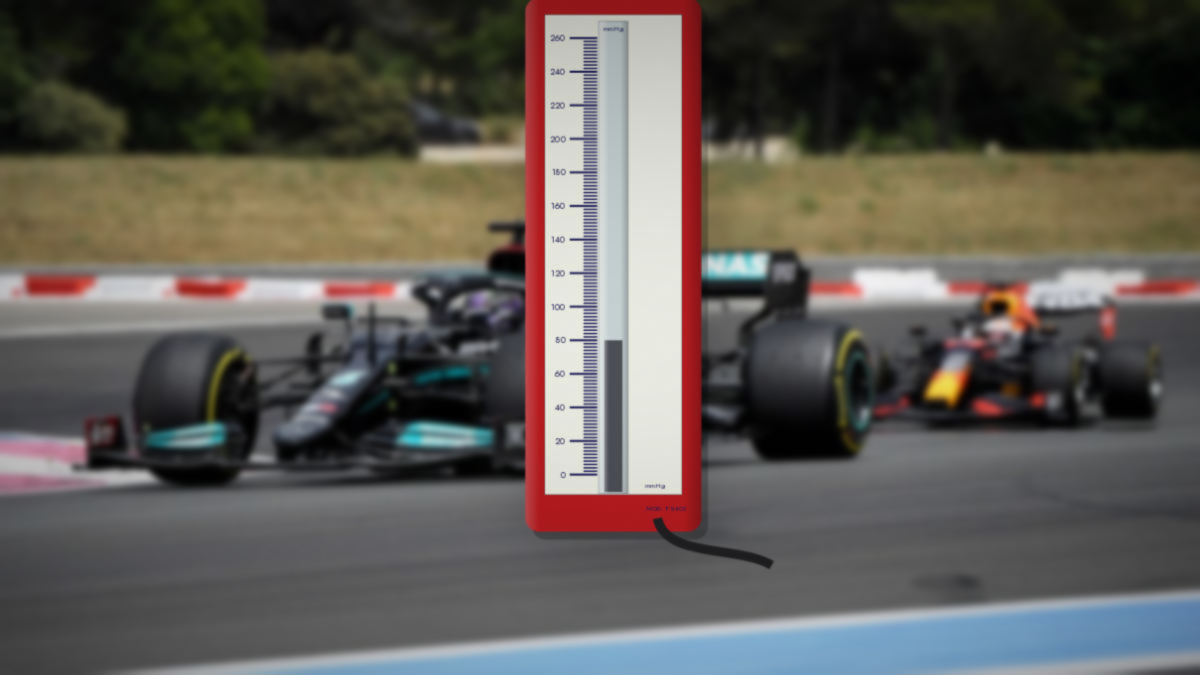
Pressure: {"value": 80, "unit": "mmHg"}
